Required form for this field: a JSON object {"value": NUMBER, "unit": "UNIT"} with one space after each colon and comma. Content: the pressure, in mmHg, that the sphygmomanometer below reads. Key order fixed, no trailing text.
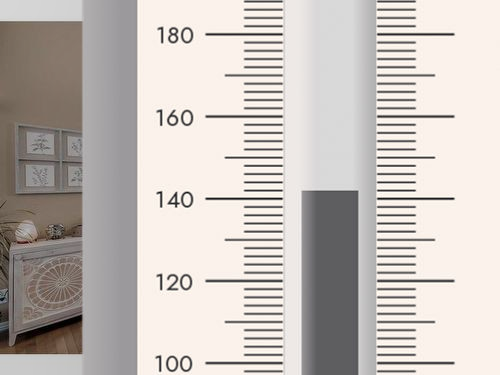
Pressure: {"value": 142, "unit": "mmHg"}
